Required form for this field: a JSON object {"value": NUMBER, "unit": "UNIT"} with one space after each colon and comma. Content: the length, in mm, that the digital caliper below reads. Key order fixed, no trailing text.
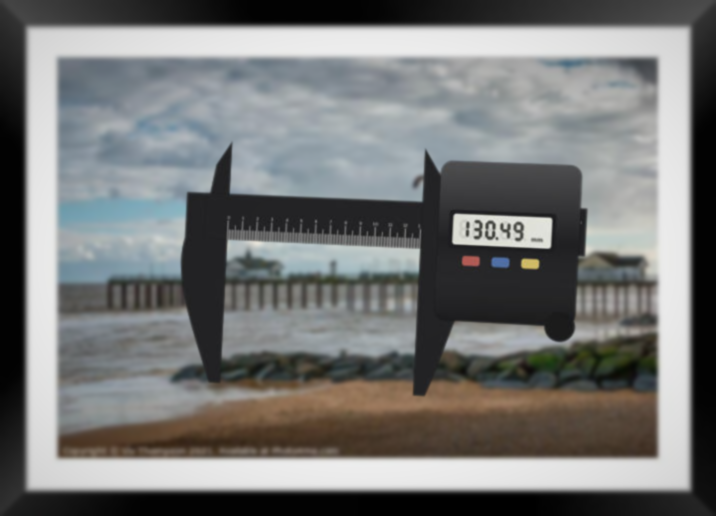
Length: {"value": 130.49, "unit": "mm"}
